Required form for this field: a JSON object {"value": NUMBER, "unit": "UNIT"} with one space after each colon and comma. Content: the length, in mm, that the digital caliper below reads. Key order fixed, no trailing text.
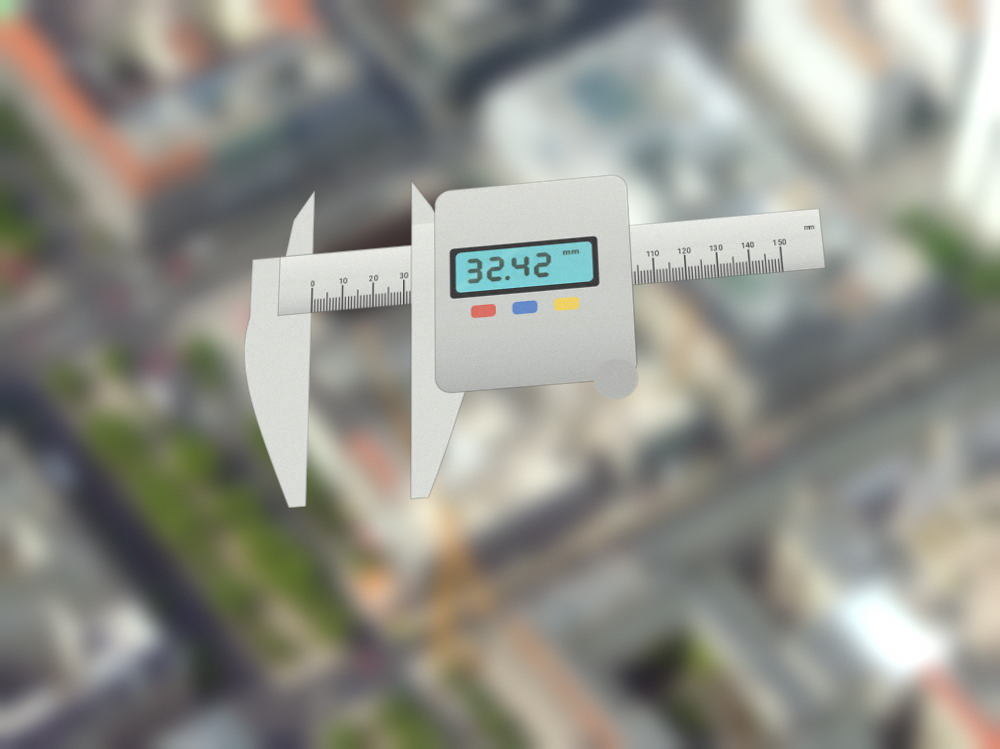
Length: {"value": 32.42, "unit": "mm"}
